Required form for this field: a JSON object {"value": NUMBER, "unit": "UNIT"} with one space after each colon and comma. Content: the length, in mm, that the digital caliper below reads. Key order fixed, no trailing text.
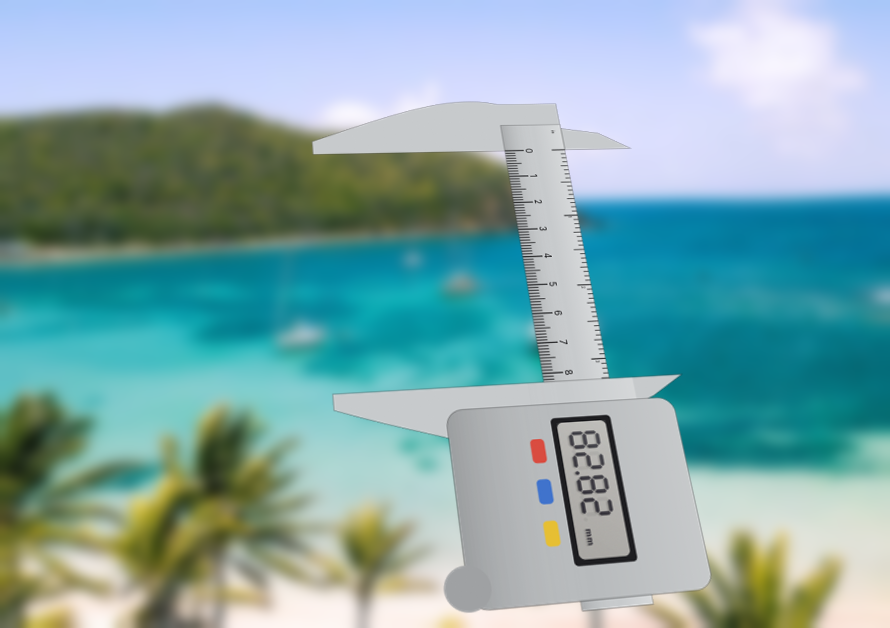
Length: {"value": 82.82, "unit": "mm"}
